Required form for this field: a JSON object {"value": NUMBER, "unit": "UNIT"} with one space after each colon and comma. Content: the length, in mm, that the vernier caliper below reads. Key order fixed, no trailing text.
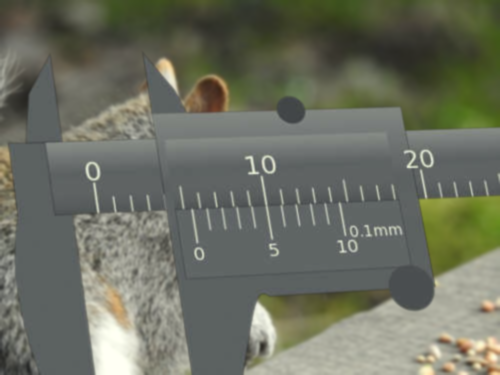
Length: {"value": 5.5, "unit": "mm"}
